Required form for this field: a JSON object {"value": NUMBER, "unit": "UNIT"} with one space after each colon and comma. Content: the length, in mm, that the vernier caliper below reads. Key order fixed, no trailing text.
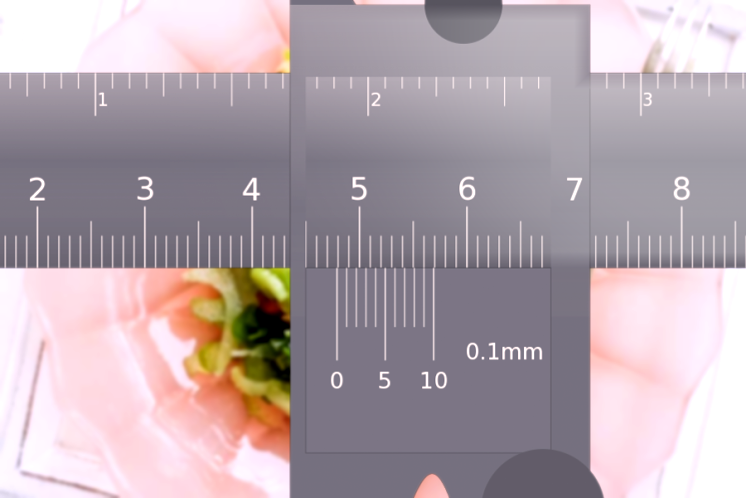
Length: {"value": 47.9, "unit": "mm"}
